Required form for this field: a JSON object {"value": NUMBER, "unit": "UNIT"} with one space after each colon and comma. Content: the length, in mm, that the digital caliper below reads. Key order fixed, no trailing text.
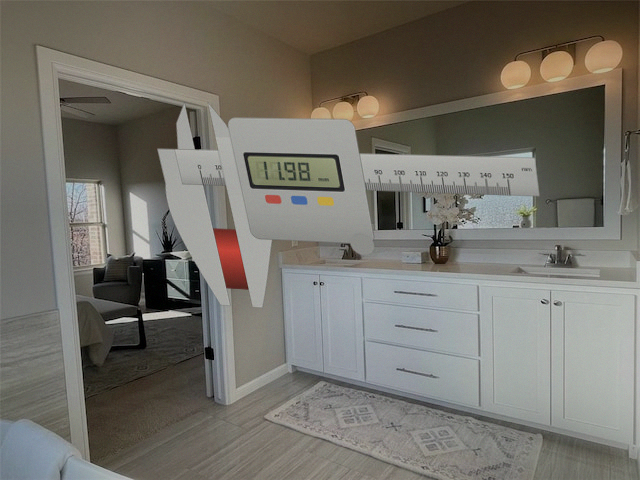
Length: {"value": 11.98, "unit": "mm"}
